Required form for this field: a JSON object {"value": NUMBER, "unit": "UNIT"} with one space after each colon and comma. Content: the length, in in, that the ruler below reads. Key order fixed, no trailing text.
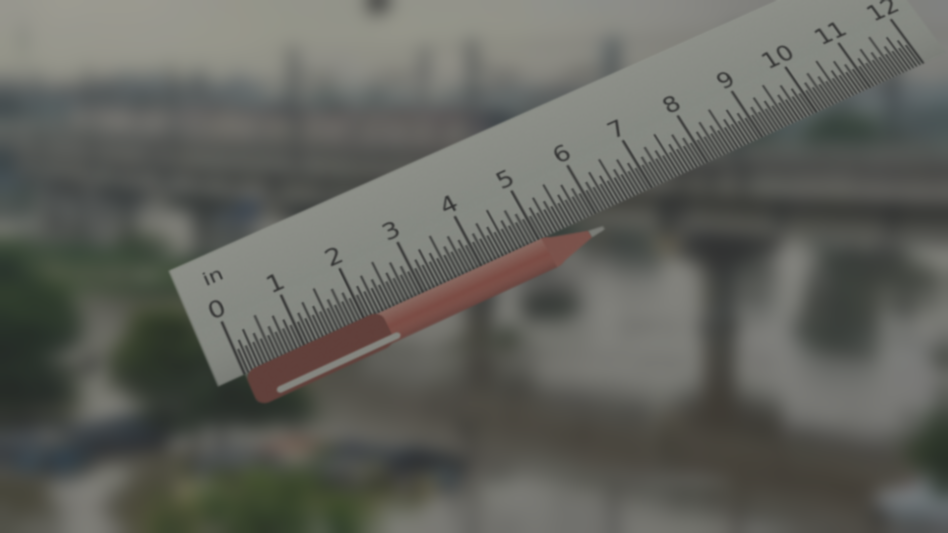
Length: {"value": 6, "unit": "in"}
